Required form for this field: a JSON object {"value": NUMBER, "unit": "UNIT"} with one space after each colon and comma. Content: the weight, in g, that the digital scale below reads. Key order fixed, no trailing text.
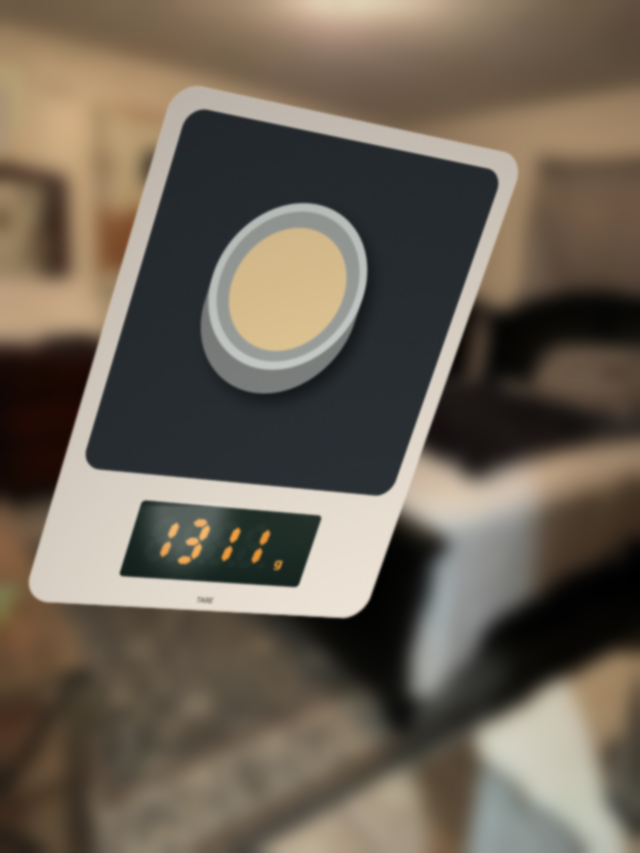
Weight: {"value": 1311, "unit": "g"}
